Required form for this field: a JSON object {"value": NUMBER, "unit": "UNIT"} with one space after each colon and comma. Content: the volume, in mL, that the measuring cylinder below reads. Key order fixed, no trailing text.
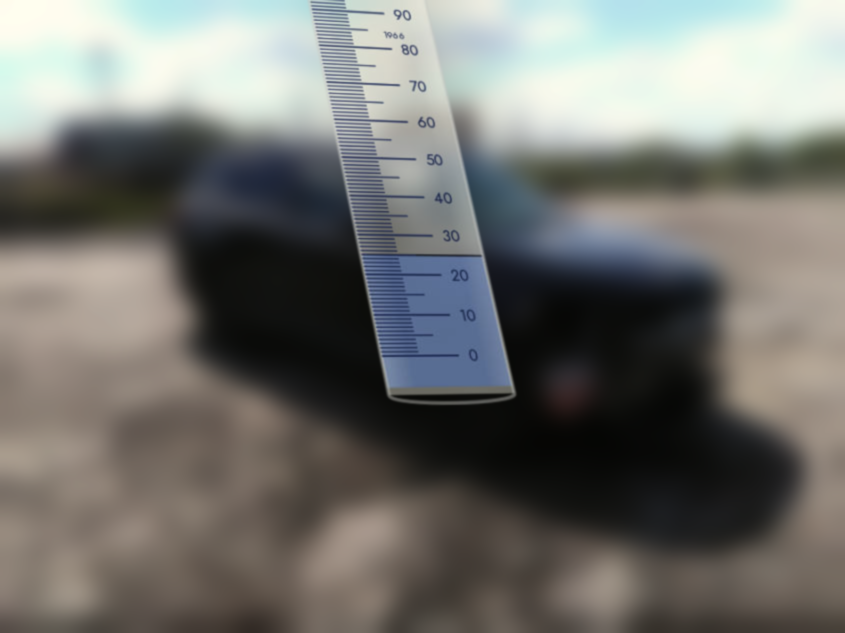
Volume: {"value": 25, "unit": "mL"}
